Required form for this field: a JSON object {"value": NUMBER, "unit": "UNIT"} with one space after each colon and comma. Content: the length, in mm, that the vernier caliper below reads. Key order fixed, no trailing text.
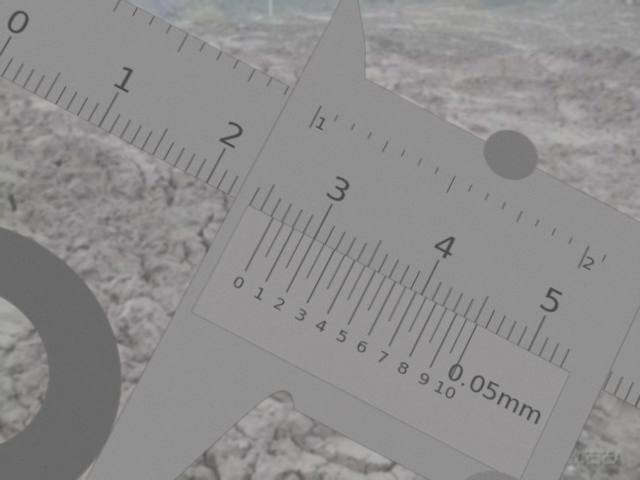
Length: {"value": 26.2, "unit": "mm"}
